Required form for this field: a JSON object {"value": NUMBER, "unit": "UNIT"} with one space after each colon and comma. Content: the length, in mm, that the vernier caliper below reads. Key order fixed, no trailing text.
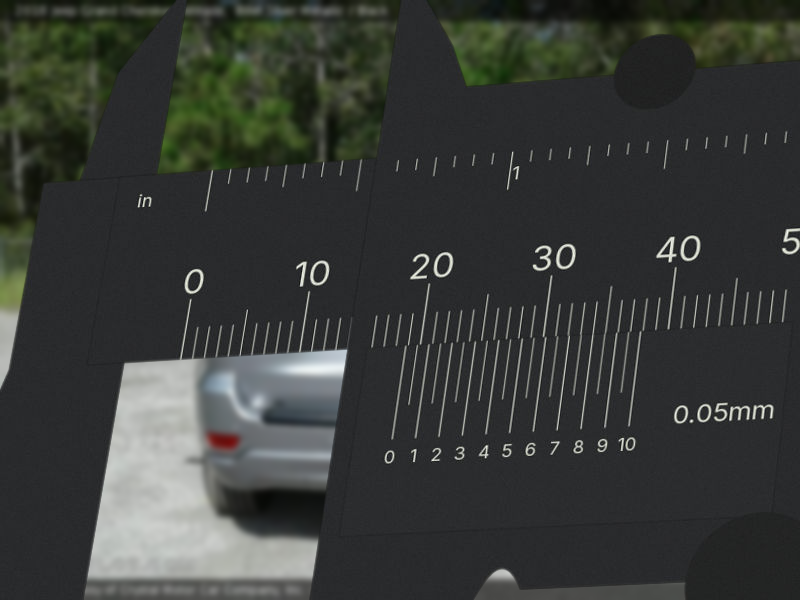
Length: {"value": 18.8, "unit": "mm"}
